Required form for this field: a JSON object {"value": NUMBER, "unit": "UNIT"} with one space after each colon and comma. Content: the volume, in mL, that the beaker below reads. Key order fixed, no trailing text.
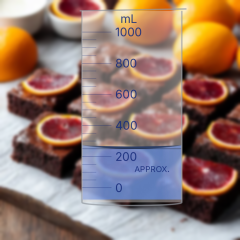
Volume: {"value": 250, "unit": "mL"}
